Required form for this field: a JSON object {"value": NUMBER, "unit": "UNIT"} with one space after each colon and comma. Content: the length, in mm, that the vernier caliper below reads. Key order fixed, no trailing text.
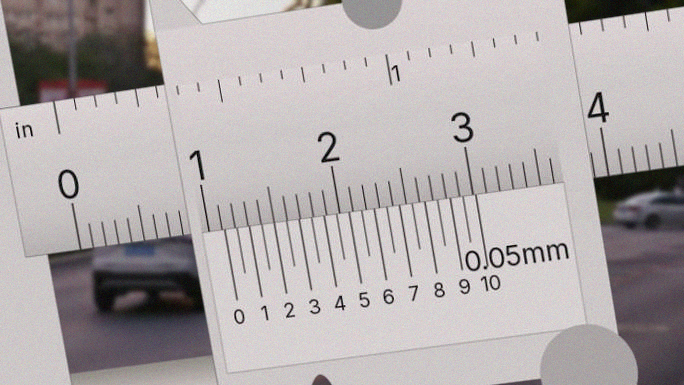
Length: {"value": 11.2, "unit": "mm"}
